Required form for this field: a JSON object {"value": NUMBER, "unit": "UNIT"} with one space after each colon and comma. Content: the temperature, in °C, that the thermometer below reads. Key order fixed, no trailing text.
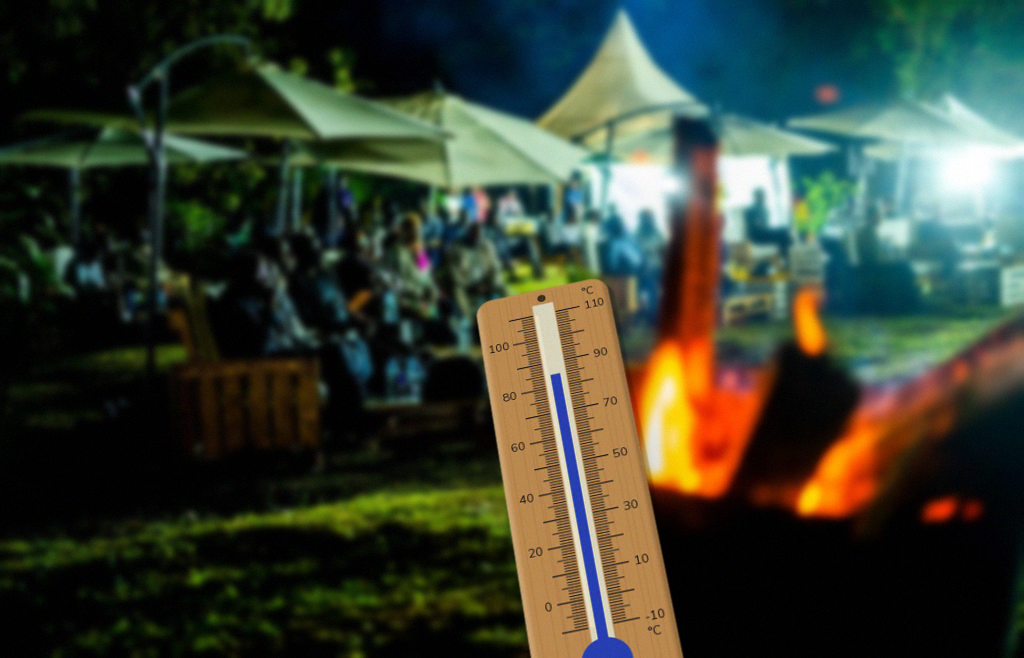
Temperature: {"value": 85, "unit": "°C"}
